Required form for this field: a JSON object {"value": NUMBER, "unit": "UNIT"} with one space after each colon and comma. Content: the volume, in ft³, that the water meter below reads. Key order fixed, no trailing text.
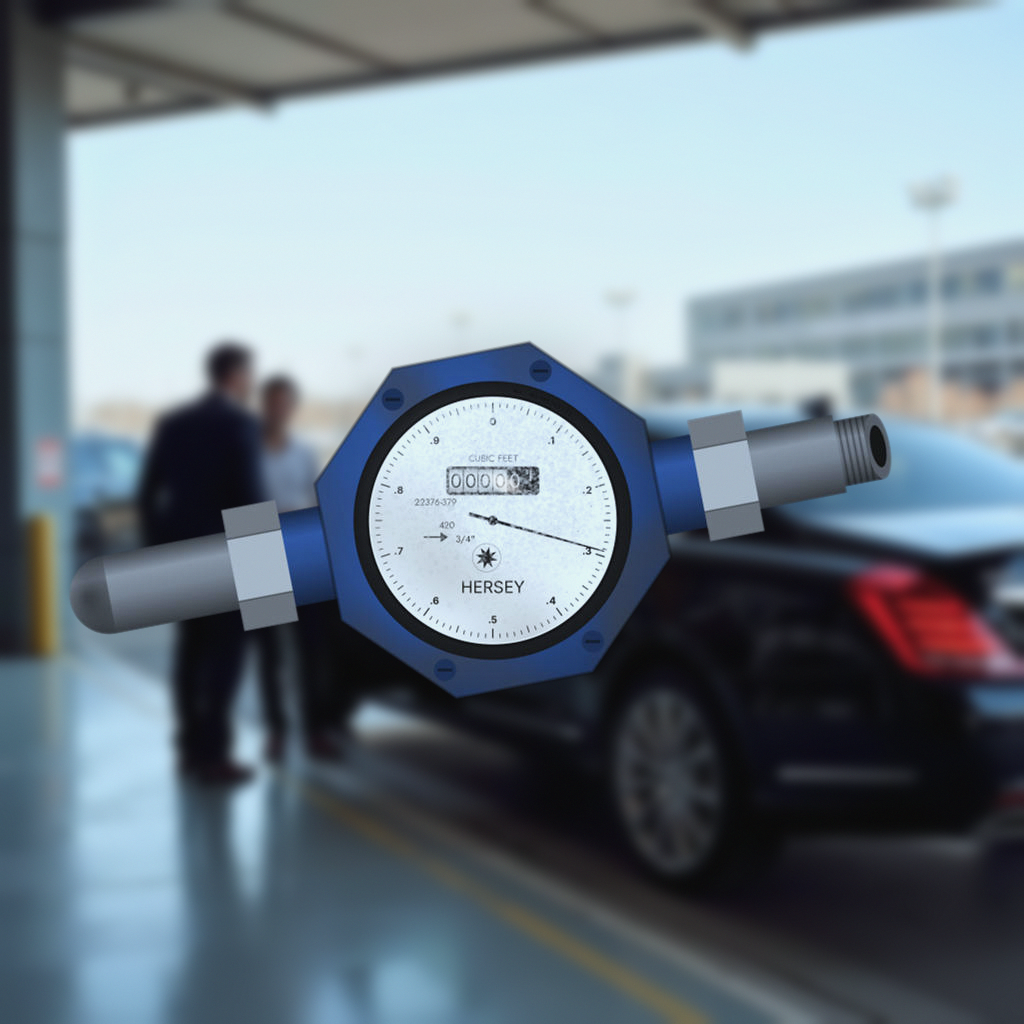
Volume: {"value": 1.29, "unit": "ft³"}
